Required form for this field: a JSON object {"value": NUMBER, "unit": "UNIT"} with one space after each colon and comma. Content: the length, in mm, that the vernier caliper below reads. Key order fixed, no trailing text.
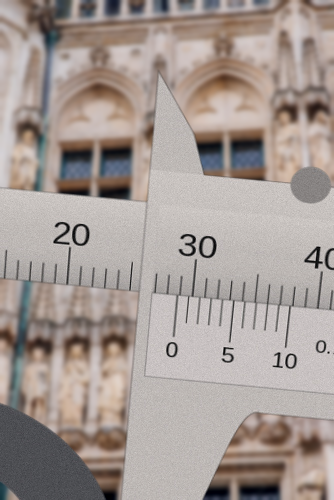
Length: {"value": 28.8, "unit": "mm"}
